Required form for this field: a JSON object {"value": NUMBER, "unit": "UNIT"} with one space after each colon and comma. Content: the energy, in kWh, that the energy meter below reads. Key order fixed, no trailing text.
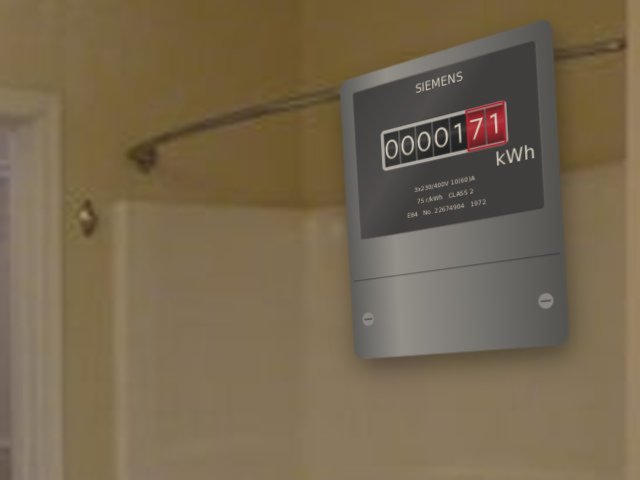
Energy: {"value": 1.71, "unit": "kWh"}
